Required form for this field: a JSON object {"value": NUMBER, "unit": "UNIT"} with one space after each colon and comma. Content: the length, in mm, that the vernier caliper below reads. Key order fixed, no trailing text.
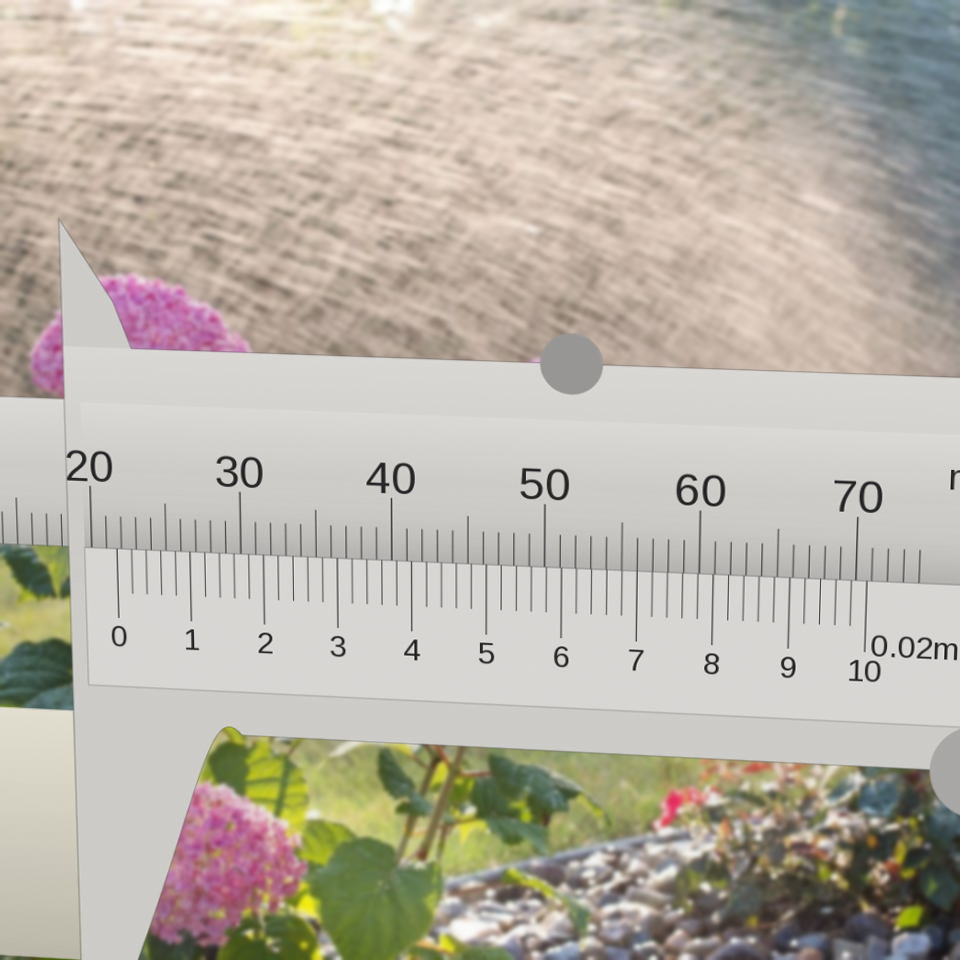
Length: {"value": 21.7, "unit": "mm"}
